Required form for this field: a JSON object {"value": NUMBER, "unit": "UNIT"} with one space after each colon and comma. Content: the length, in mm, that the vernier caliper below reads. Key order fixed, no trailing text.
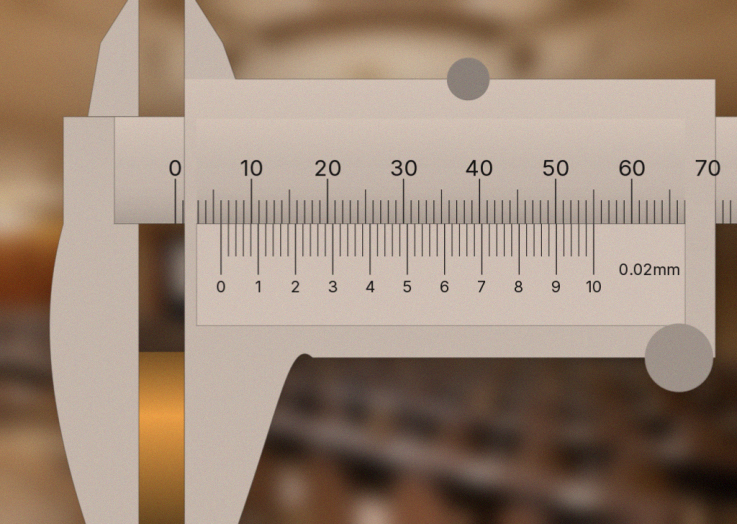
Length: {"value": 6.0, "unit": "mm"}
